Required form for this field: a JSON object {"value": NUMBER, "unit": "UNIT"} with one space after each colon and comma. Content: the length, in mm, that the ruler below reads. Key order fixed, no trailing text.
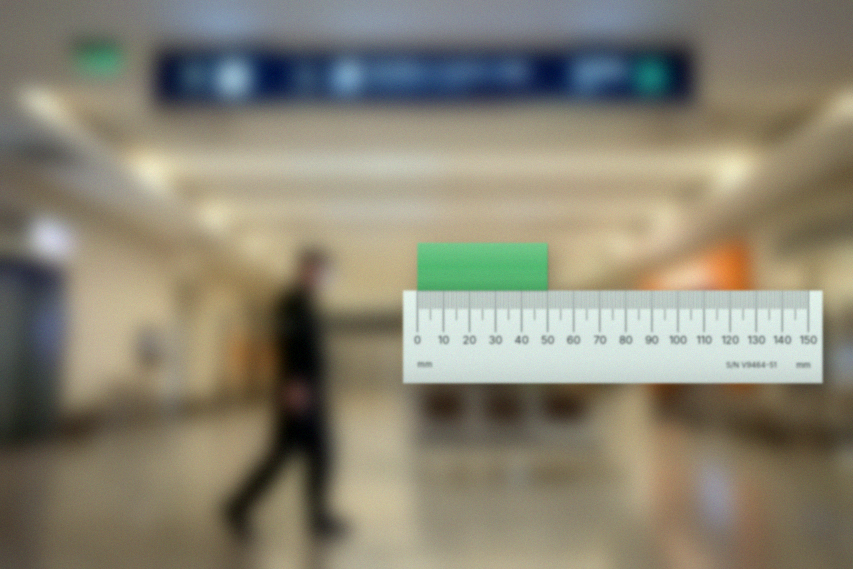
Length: {"value": 50, "unit": "mm"}
